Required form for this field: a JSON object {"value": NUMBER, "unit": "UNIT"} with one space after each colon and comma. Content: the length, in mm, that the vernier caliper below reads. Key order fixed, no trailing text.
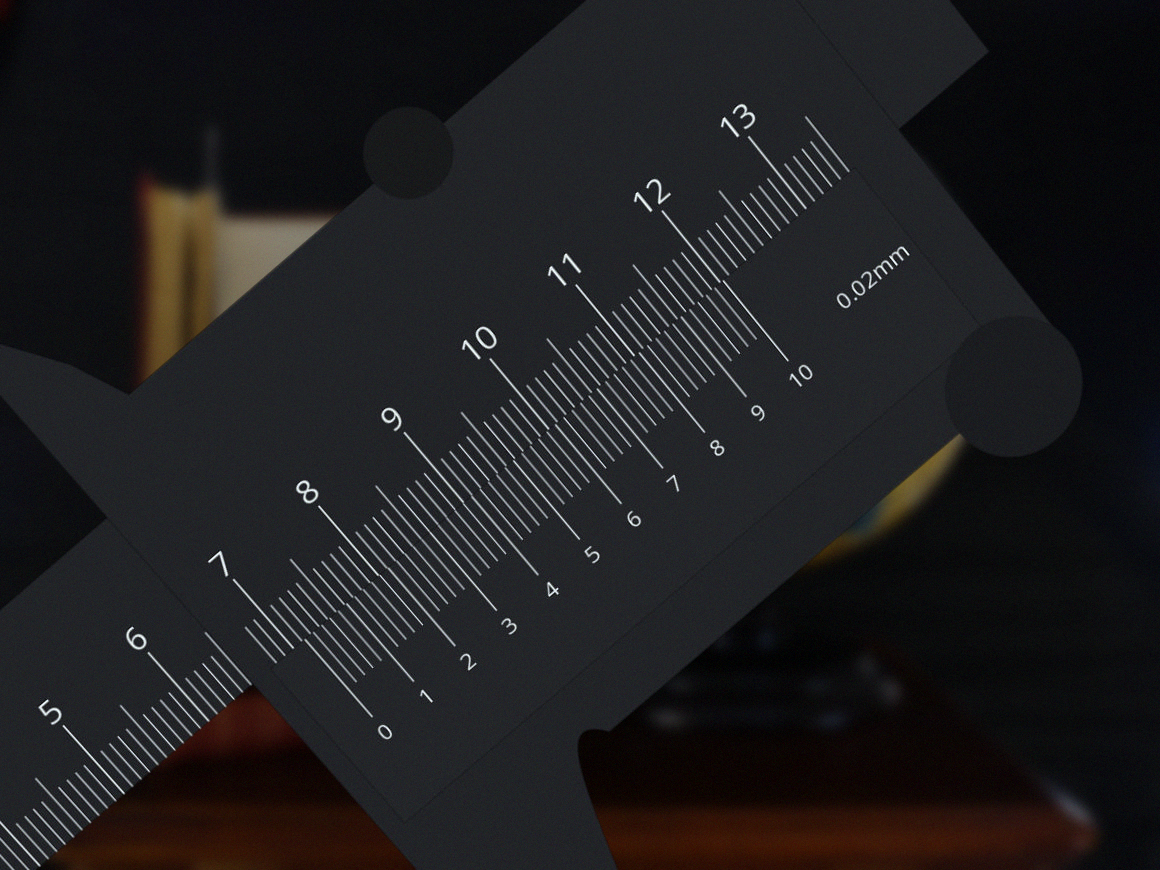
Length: {"value": 71.3, "unit": "mm"}
